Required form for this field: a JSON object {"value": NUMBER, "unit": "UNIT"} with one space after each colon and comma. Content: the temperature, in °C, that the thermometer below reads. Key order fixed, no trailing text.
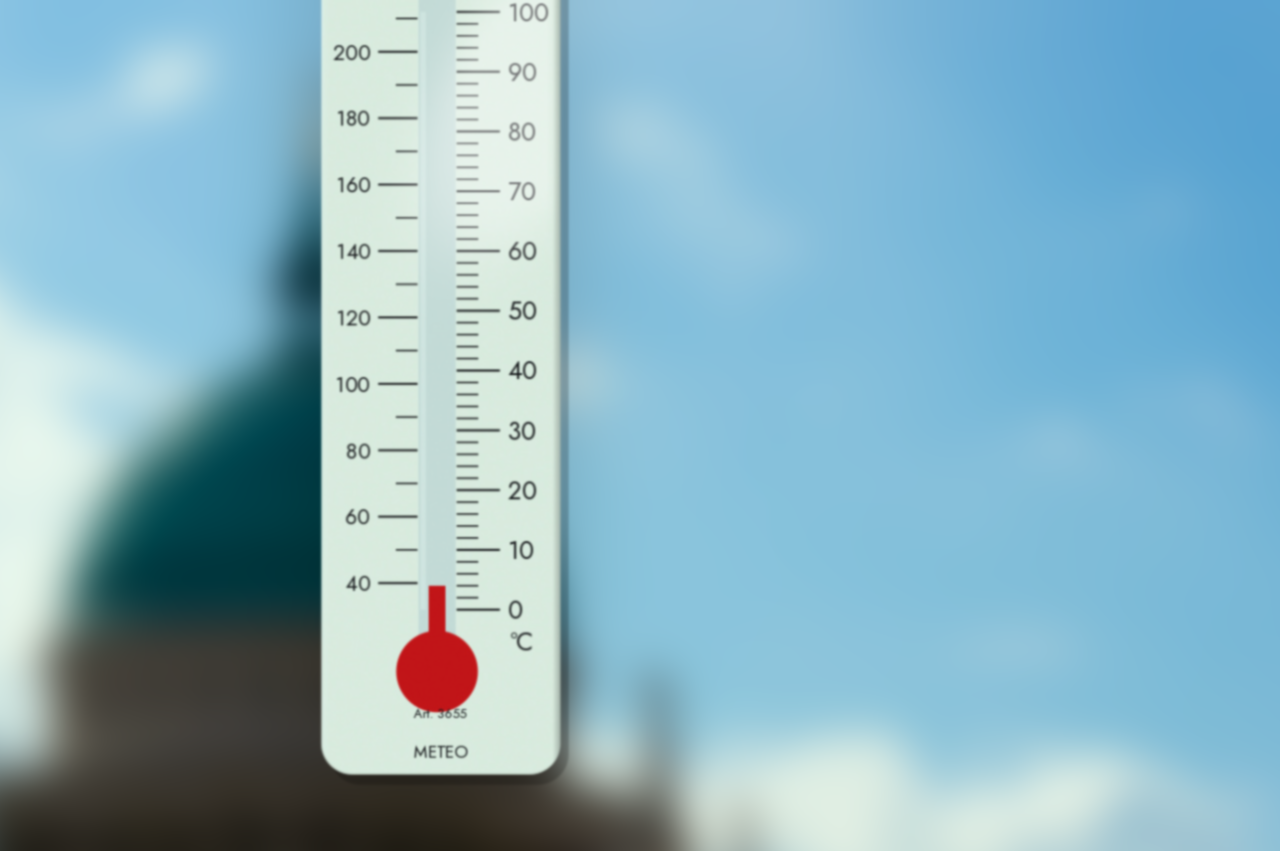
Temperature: {"value": 4, "unit": "°C"}
